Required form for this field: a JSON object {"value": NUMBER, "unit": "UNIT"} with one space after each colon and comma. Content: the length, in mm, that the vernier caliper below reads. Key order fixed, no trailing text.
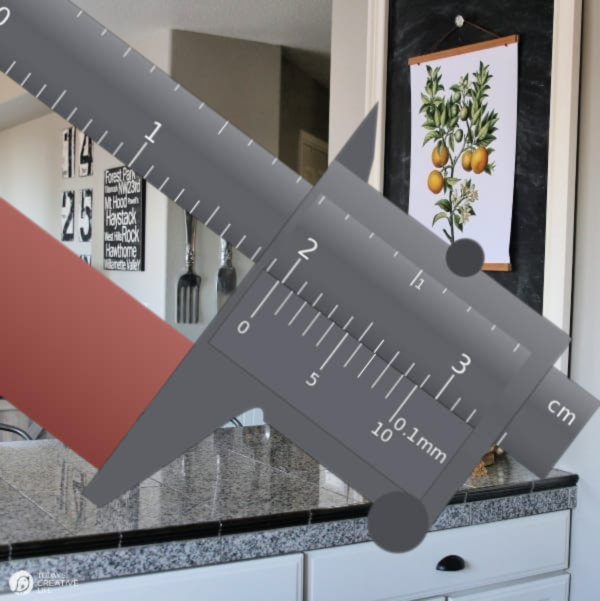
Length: {"value": 19.8, "unit": "mm"}
